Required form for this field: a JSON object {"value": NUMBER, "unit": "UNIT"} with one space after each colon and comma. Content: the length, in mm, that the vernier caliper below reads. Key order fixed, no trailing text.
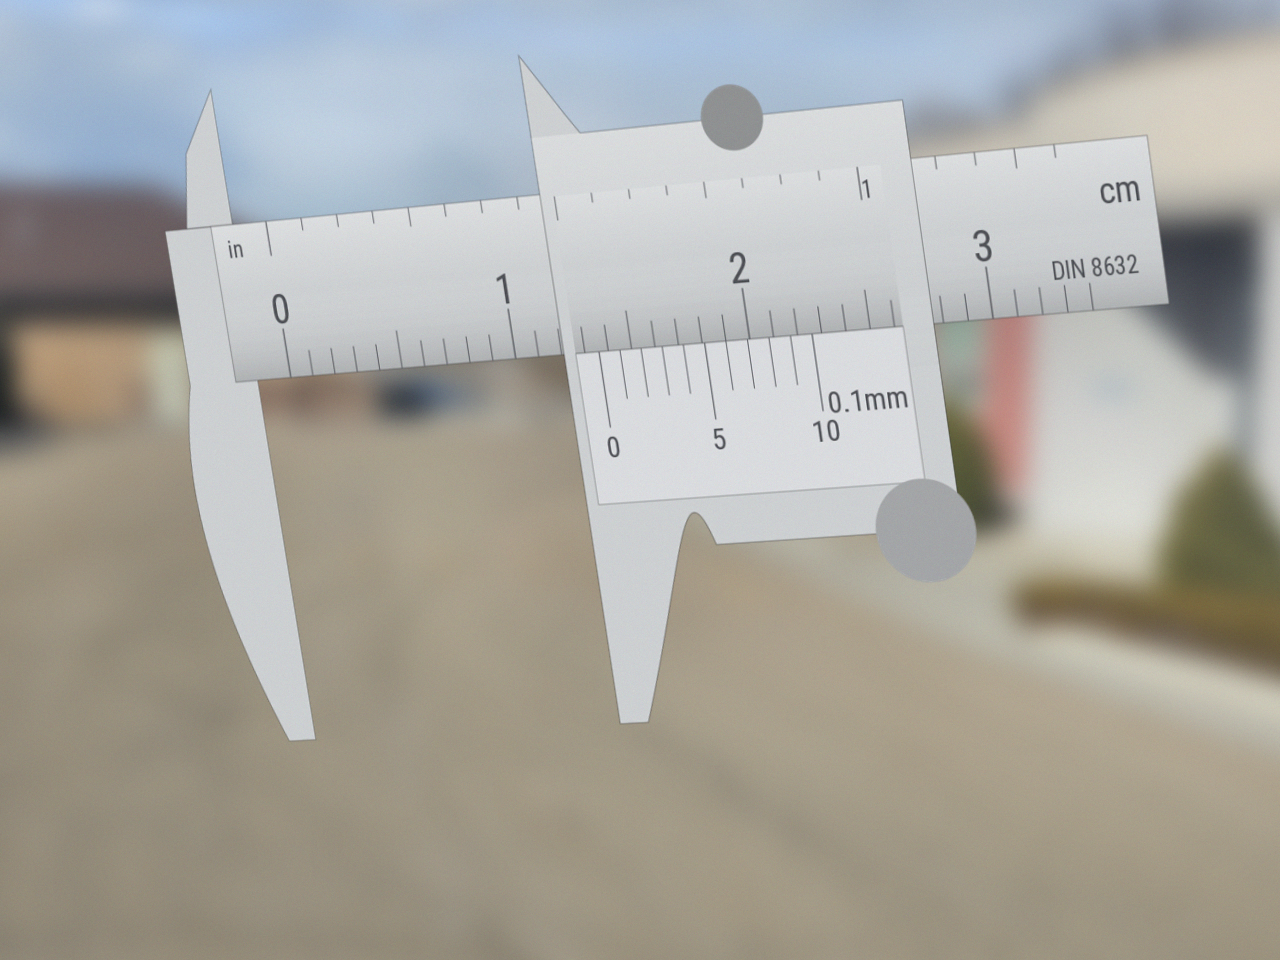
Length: {"value": 13.6, "unit": "mm"}
